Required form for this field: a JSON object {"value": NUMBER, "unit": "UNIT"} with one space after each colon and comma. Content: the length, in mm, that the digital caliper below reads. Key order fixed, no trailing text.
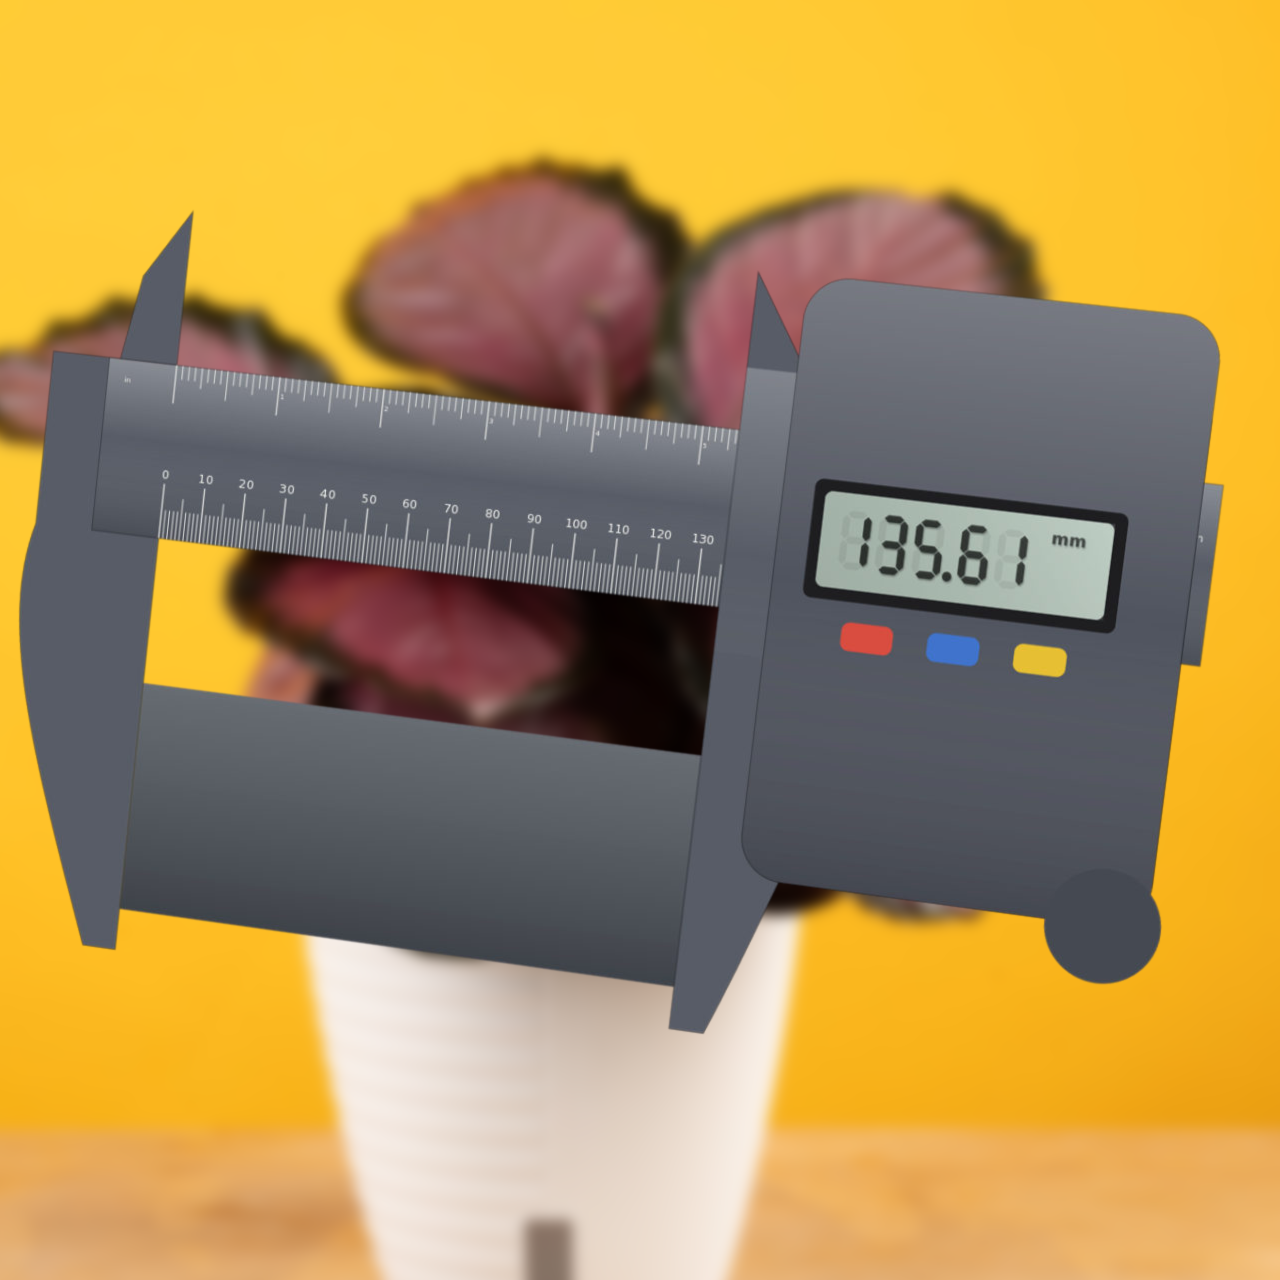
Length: {"value": 135.61, "unit": "mm"}
